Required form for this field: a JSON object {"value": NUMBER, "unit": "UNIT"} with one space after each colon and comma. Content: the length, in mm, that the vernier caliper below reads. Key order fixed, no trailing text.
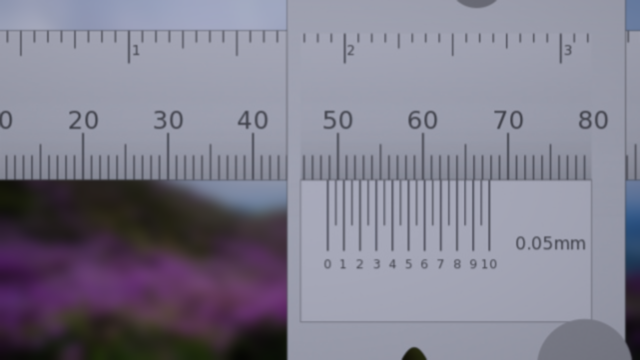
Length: {"value": 48.8, "unit": "mm"}
